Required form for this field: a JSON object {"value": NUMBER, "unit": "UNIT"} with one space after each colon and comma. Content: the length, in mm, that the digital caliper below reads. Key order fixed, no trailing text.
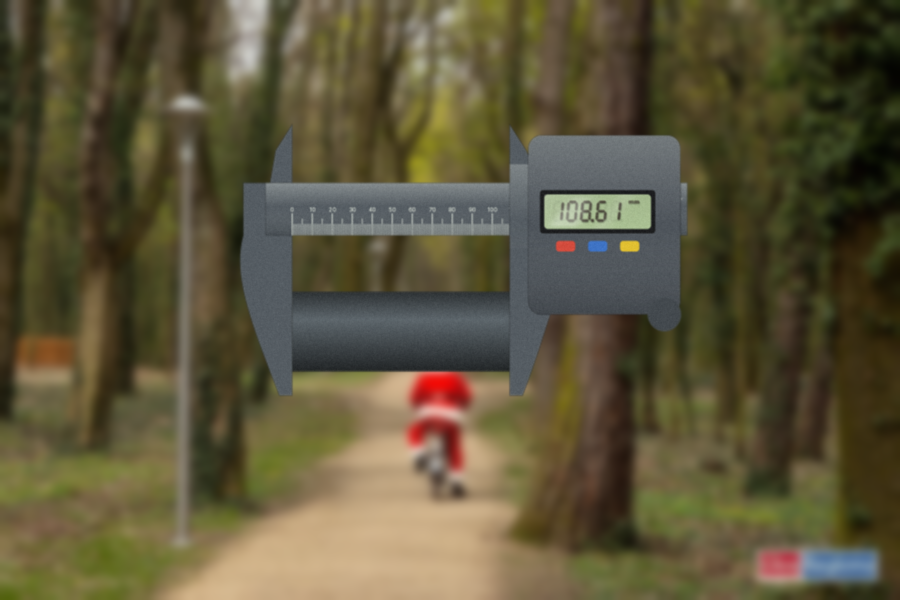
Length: {"value": 108.61, "unit": "mm"}
